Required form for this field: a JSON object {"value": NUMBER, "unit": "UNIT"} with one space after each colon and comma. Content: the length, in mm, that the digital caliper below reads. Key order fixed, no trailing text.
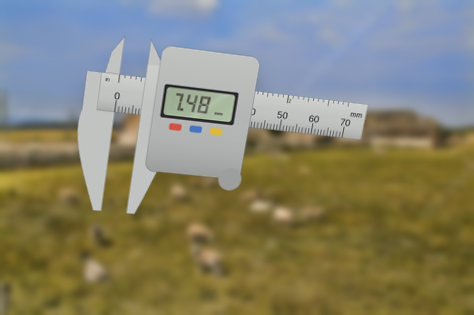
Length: {"value": 7.48, "unit": "mm"}
